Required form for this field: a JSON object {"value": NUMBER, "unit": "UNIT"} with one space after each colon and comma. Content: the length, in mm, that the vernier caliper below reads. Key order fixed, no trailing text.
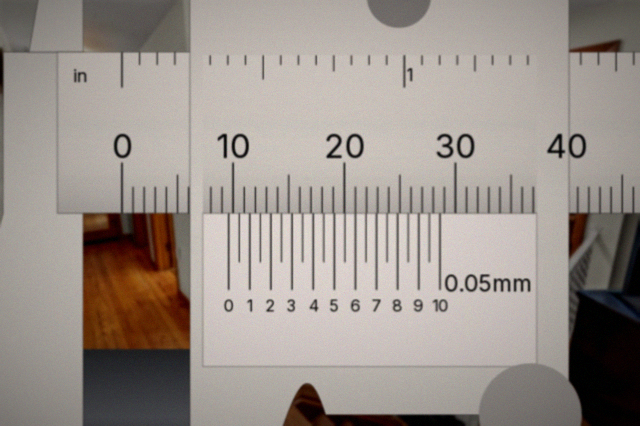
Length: {"value": 9.6, "unit": "mm"}
